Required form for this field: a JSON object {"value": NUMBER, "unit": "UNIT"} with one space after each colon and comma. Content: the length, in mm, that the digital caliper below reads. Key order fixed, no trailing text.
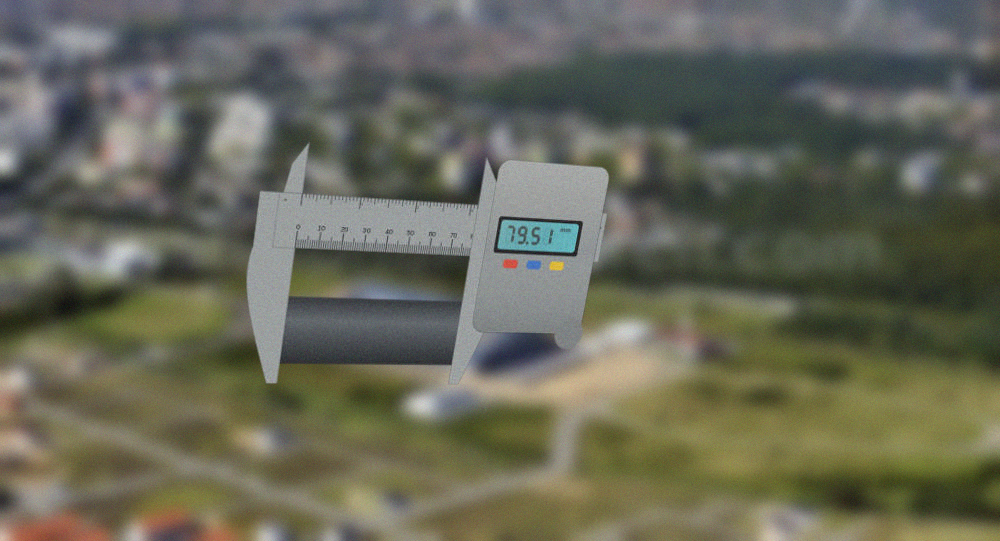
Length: {"value": 79.51, "unit": "mm"}
